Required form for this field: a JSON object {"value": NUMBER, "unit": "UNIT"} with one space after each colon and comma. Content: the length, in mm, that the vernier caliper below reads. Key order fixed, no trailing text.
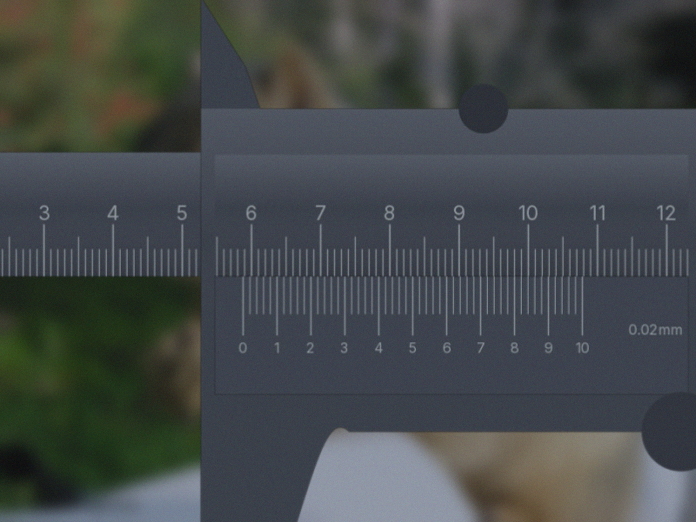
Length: {"value": 58.8, "unit": "mm"}
